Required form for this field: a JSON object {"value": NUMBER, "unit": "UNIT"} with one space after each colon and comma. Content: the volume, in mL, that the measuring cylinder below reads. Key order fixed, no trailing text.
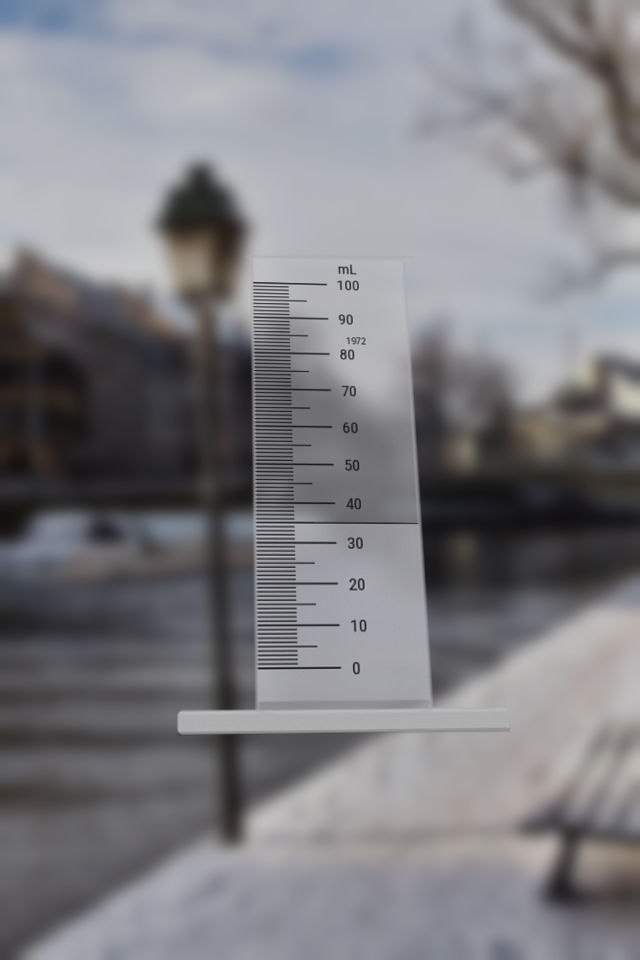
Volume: {"value": 35, "unit": "mL"}
